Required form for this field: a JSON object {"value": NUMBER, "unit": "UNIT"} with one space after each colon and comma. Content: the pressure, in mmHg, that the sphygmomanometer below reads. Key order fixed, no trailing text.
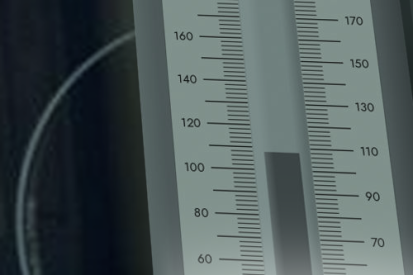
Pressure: {"value": 108, "unit": "mmHg"}
